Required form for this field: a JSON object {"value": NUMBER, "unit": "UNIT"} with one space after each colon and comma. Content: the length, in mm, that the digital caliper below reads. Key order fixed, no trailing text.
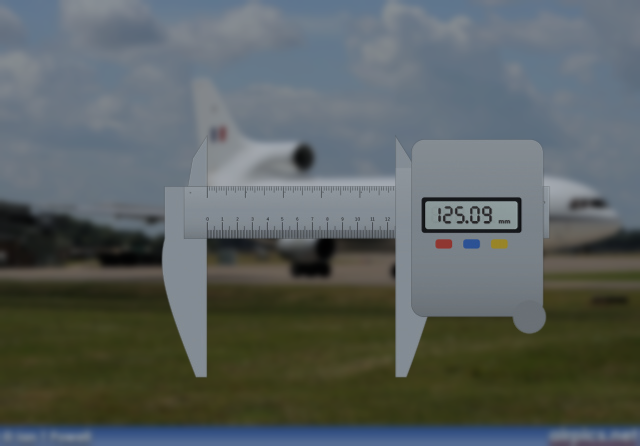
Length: {"value": 125.09, "unit": "mm"}
